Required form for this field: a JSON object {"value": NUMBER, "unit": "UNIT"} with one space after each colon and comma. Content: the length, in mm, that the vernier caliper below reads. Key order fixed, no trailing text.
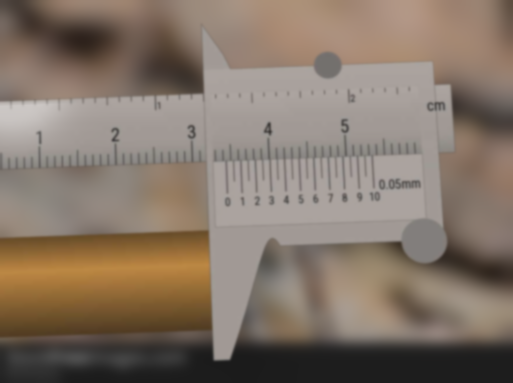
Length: {"value": 34.4, "unit": "mm"}
